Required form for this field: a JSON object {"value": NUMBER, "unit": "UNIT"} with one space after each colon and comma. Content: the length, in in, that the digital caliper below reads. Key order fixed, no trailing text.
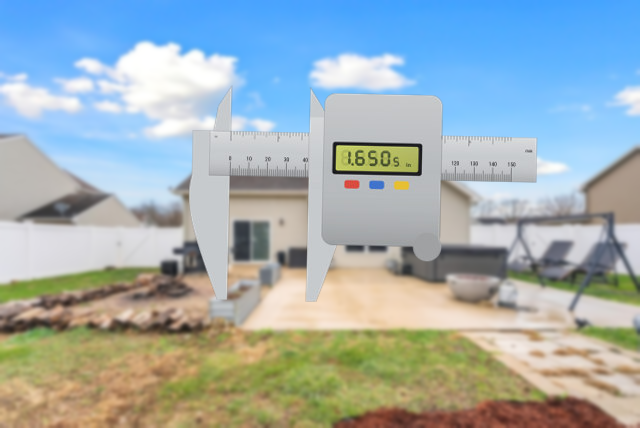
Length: {"value": 1.6505, "unit": "in"}
